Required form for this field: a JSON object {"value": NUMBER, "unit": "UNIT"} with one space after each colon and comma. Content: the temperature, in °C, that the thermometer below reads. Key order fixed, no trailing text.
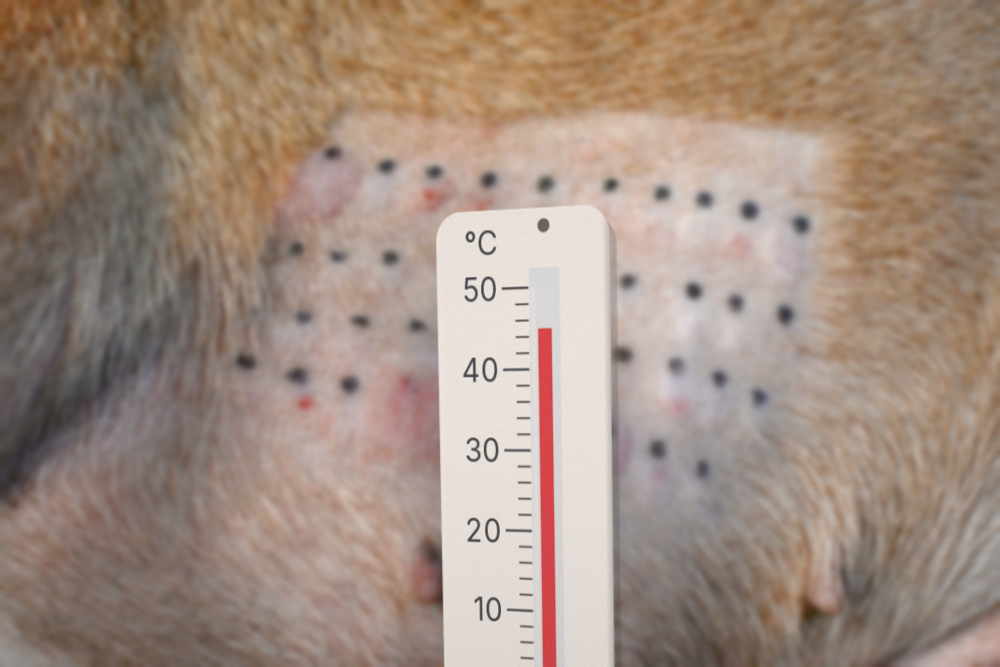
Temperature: {"value": 45, "unit": "°C"}
